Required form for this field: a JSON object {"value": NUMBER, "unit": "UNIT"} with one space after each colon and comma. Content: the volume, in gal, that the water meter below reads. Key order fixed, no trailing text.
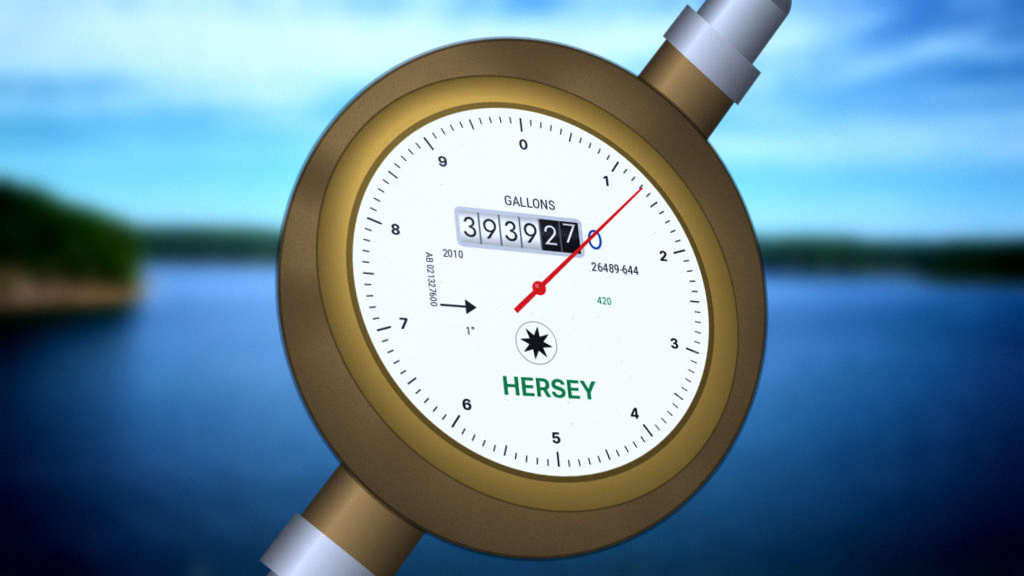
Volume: {"value": 3939271.3, "unit": "gal"}
